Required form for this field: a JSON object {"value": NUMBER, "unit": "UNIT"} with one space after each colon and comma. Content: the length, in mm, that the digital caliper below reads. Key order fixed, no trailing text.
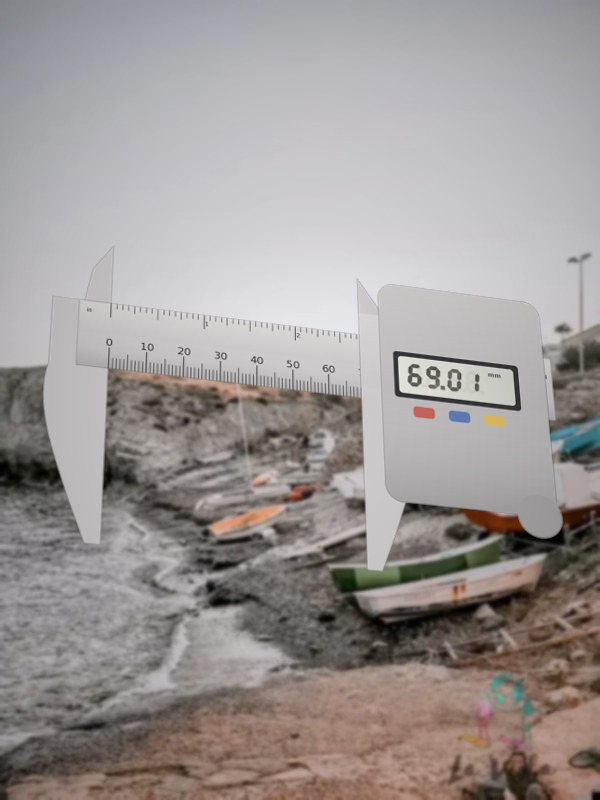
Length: {"value": 69.01, "unit": "mm"}
